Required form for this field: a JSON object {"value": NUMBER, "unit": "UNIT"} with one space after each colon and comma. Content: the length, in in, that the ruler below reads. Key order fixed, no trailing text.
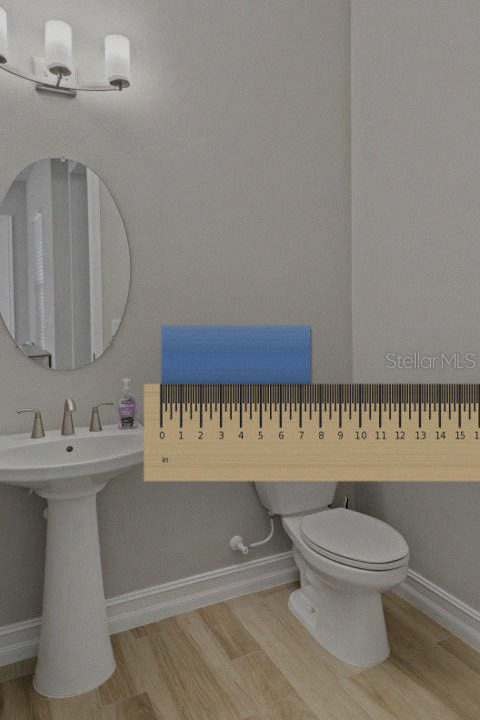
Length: {"value": 7.5, "unit": "in"}
